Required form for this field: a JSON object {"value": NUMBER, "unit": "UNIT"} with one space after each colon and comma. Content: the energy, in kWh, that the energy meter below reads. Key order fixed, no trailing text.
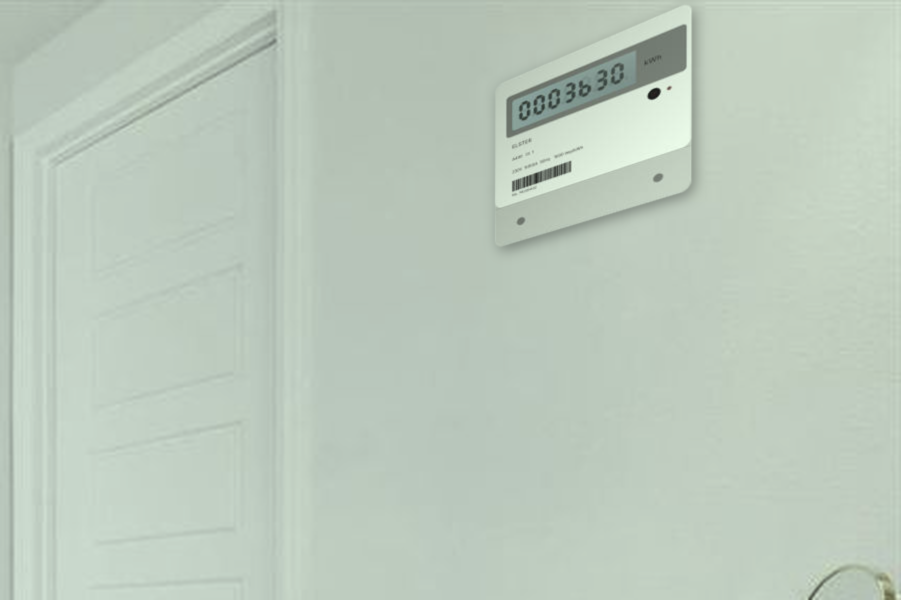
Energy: {"value": 3630, "unit": "kWh"}
